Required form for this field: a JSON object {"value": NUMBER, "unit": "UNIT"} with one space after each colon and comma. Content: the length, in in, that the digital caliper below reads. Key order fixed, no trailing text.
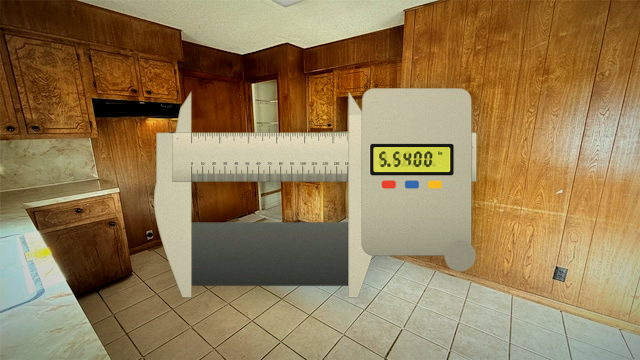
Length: {"value": 5.5400, "unit": "in"}
